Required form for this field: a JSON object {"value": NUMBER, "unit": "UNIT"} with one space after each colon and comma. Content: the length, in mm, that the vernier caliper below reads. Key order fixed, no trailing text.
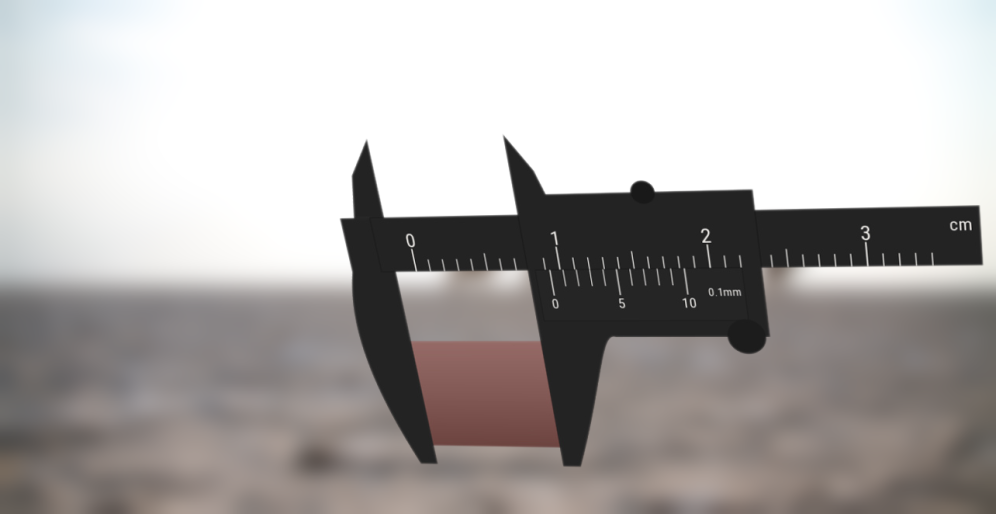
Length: {"value": 9.3, "unit": "mm"}
